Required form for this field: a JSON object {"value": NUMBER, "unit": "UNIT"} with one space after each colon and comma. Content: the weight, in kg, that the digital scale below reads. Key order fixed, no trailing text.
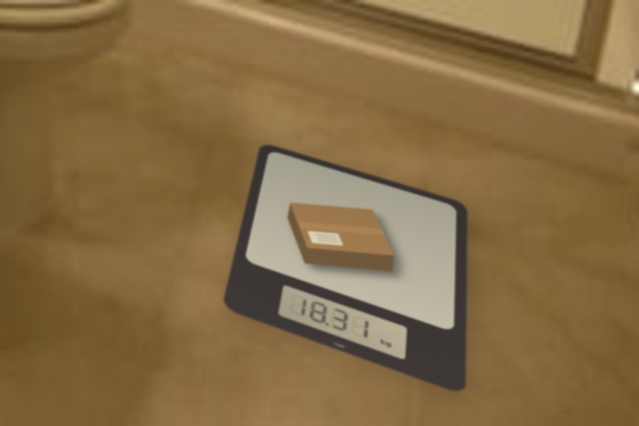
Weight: {"value": 18.31, "unit": "kg"}
